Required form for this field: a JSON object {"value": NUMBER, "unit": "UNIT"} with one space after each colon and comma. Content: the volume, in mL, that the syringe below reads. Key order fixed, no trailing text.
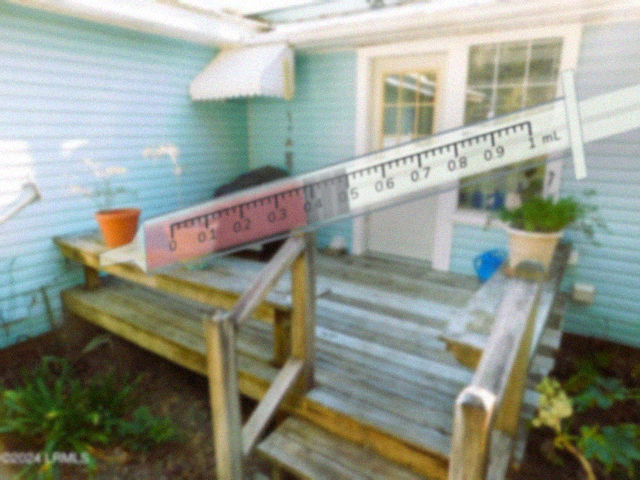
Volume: {"value": 0.38, "unit": "mL"}
